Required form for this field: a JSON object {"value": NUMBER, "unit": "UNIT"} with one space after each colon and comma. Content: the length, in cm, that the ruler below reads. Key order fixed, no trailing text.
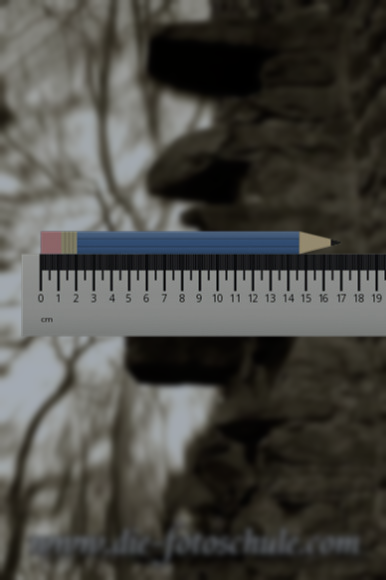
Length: {"value": 17, "unit": "cm"}
